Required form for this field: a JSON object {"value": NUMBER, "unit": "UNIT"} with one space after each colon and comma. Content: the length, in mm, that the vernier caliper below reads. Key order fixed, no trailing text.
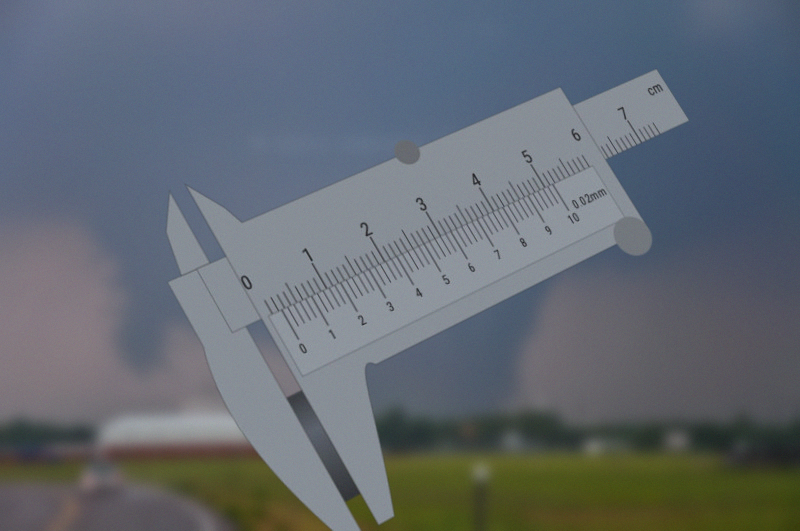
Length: {"value": 2.5, "unit": "mm"}
